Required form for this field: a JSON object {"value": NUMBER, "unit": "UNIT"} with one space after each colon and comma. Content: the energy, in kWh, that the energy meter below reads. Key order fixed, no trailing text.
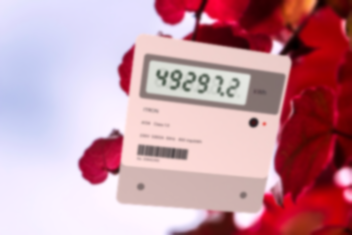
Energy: {"value": 49297.2, "unit": "kWh"}
